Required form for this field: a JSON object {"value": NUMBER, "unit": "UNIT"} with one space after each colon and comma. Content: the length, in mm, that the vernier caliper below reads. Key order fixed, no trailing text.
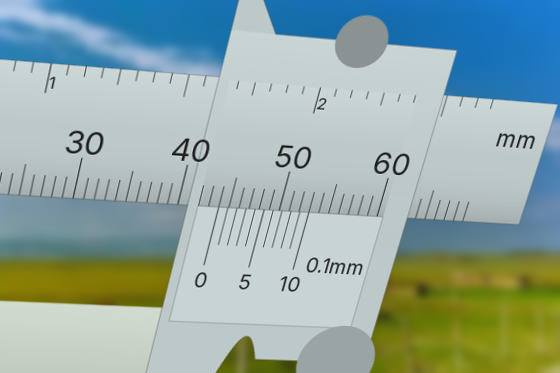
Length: {"value": 44.0, "unit": "mm"}
